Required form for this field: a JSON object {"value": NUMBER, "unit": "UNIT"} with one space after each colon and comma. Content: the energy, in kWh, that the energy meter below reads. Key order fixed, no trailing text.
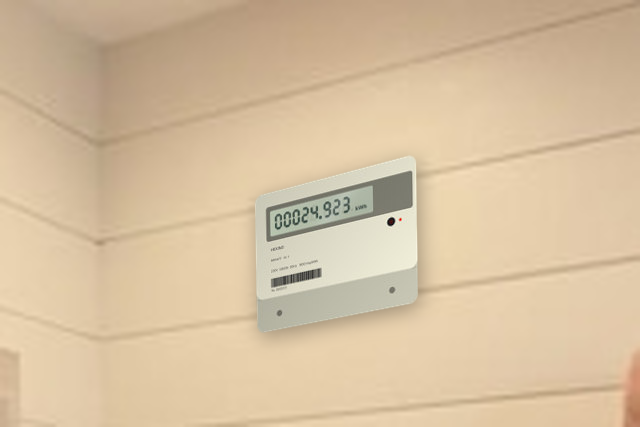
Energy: {"value": 24.923, "unit": "kWh"}
